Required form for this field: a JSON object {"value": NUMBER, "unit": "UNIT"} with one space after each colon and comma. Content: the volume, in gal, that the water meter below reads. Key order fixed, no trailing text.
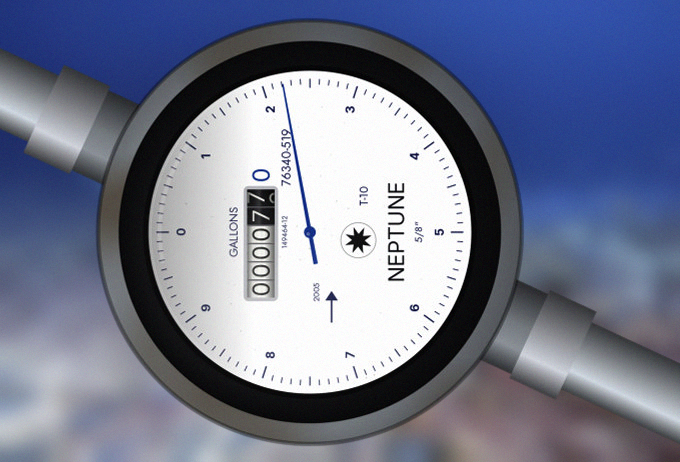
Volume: {"value": 772.2, "unit": "gal"}
